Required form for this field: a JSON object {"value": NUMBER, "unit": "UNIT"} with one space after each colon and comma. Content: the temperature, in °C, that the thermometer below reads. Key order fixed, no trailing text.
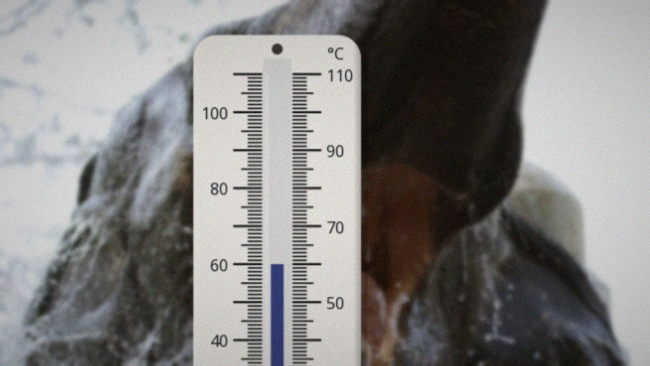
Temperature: {"value": 60, "unit": "°C"}
